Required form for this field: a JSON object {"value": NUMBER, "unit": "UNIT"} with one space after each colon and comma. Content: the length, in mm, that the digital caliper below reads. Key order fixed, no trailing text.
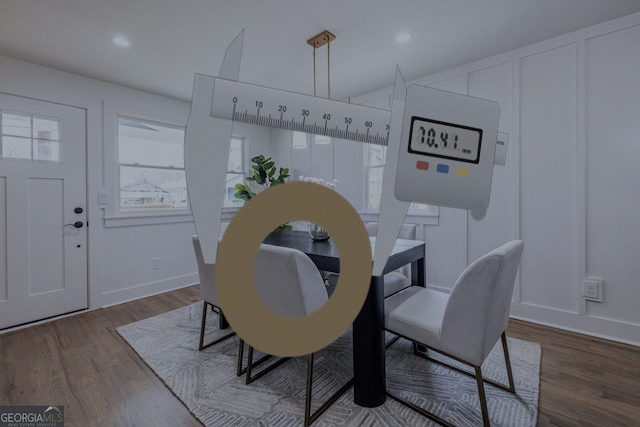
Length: {"value": 70.41, "unit": "mm"}
